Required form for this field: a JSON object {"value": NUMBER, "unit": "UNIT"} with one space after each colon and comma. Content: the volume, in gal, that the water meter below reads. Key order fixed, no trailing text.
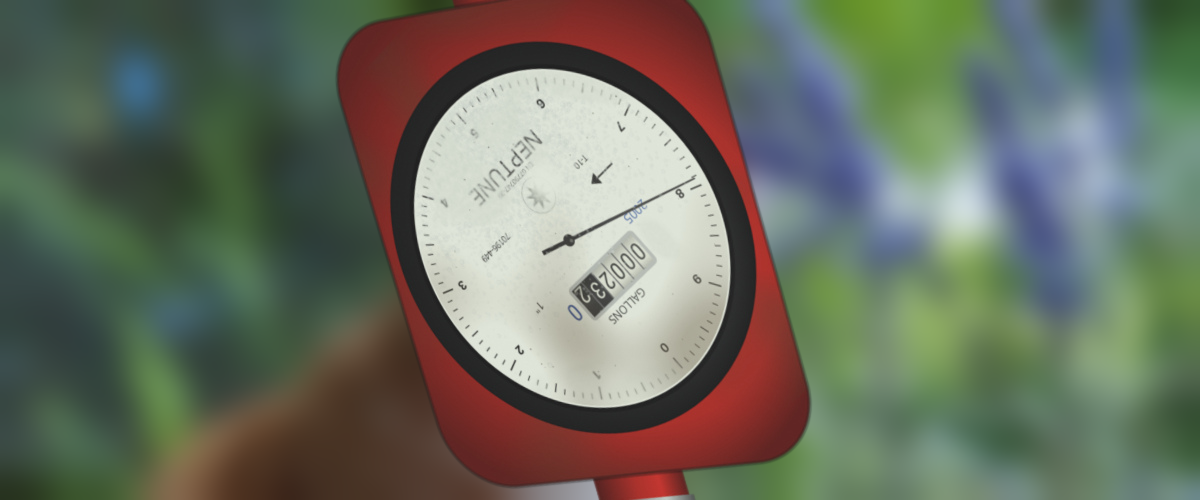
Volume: {"value": 2317.9, "unit": "gal"}
